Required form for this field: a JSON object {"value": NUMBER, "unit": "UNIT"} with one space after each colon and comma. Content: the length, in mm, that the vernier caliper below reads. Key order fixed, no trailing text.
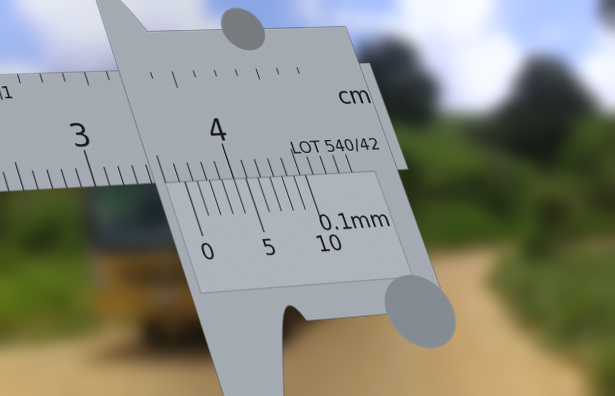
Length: {"value": 36.4, "unit": "mm"}
